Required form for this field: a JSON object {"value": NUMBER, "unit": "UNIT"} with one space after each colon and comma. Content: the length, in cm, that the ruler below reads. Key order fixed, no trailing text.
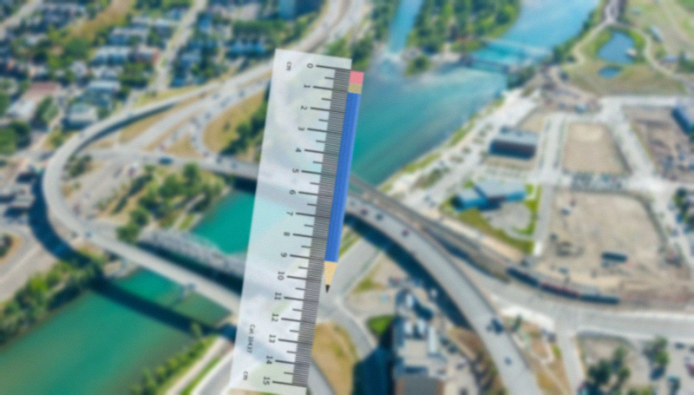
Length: {"value": 10.5, "unit": "cm"}
